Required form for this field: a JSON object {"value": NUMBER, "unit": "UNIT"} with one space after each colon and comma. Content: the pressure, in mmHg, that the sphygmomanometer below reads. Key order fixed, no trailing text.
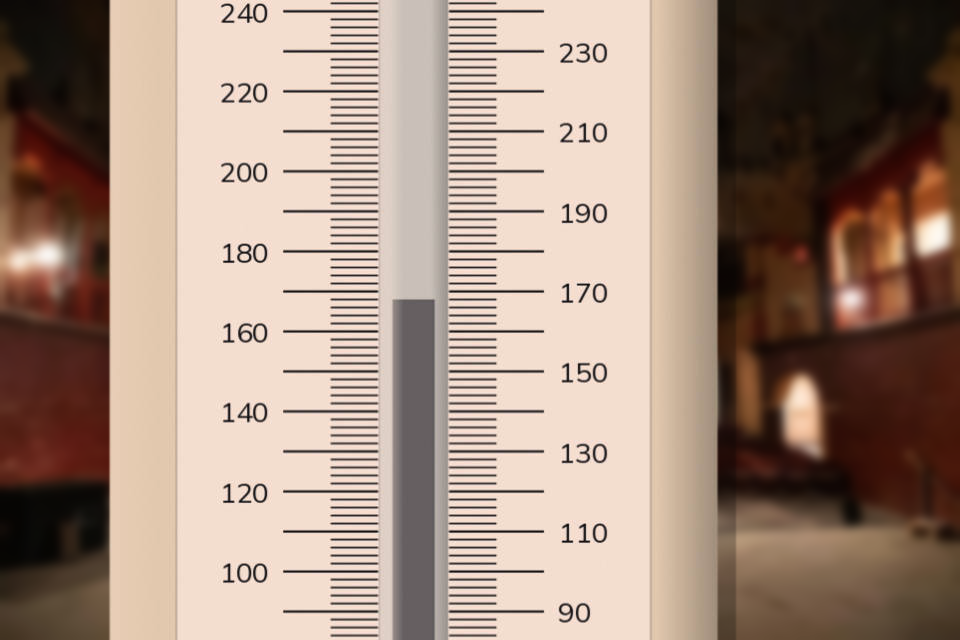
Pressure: {"value": 168, "unit": "mmHg"}
